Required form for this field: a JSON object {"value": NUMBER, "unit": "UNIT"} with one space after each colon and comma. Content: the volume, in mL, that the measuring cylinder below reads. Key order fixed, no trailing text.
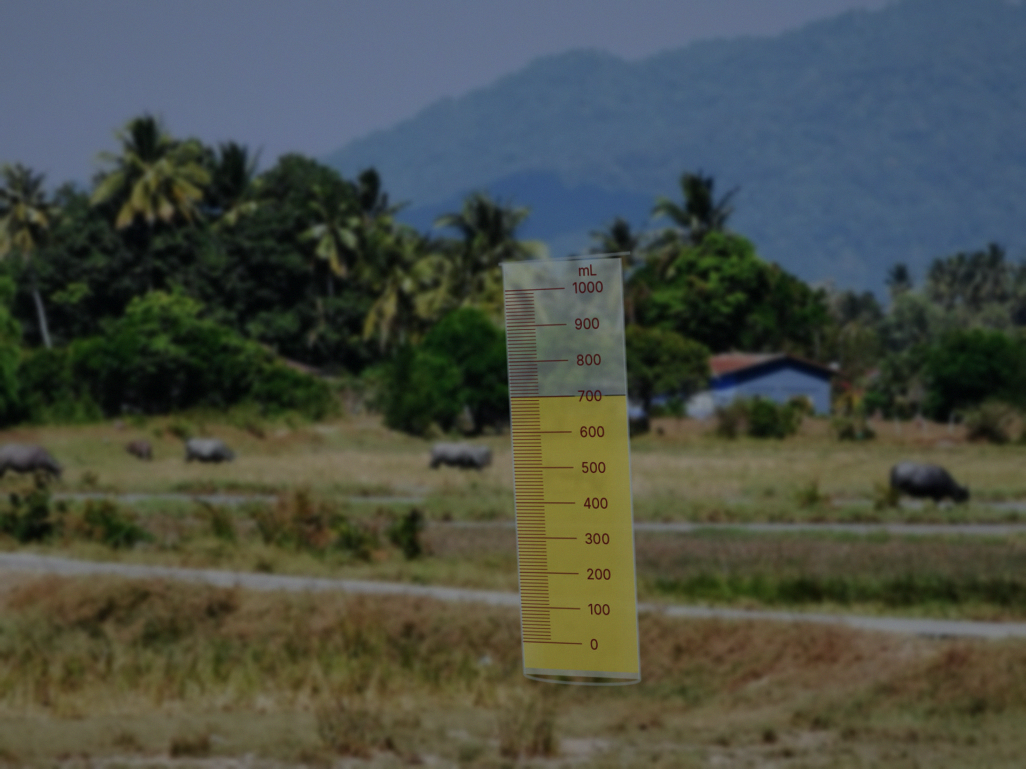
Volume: {"value": 700, "unit": "mL"}
